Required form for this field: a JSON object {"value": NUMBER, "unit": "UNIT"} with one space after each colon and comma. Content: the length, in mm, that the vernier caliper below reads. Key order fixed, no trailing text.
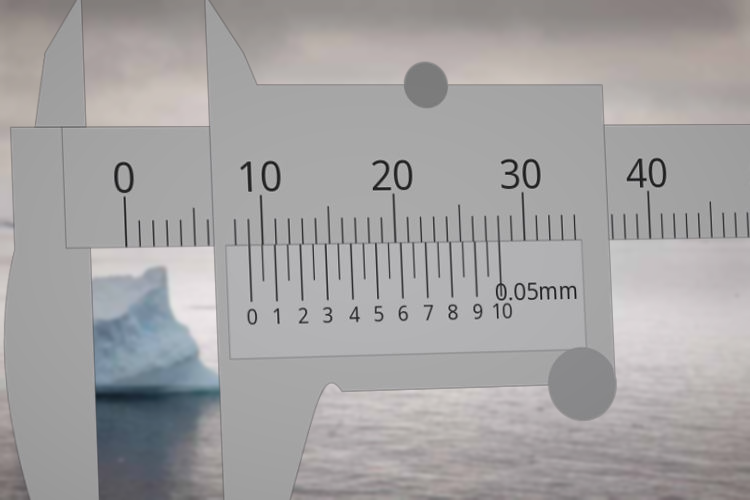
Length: {"value": 9.0, "unit": "mm"}
